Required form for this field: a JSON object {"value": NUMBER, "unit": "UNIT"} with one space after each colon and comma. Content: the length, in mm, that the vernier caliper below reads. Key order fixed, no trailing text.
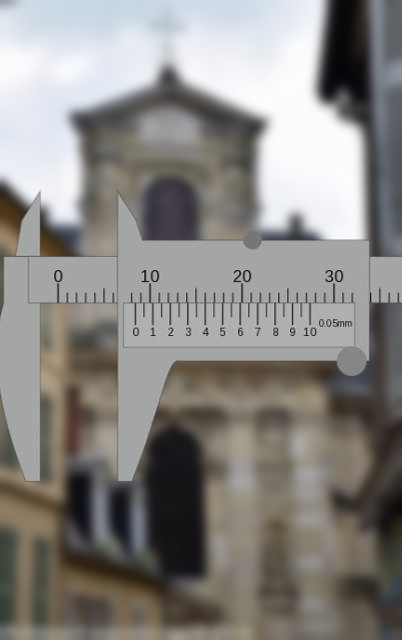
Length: {"value": 8.4, "unit": "mm"}
